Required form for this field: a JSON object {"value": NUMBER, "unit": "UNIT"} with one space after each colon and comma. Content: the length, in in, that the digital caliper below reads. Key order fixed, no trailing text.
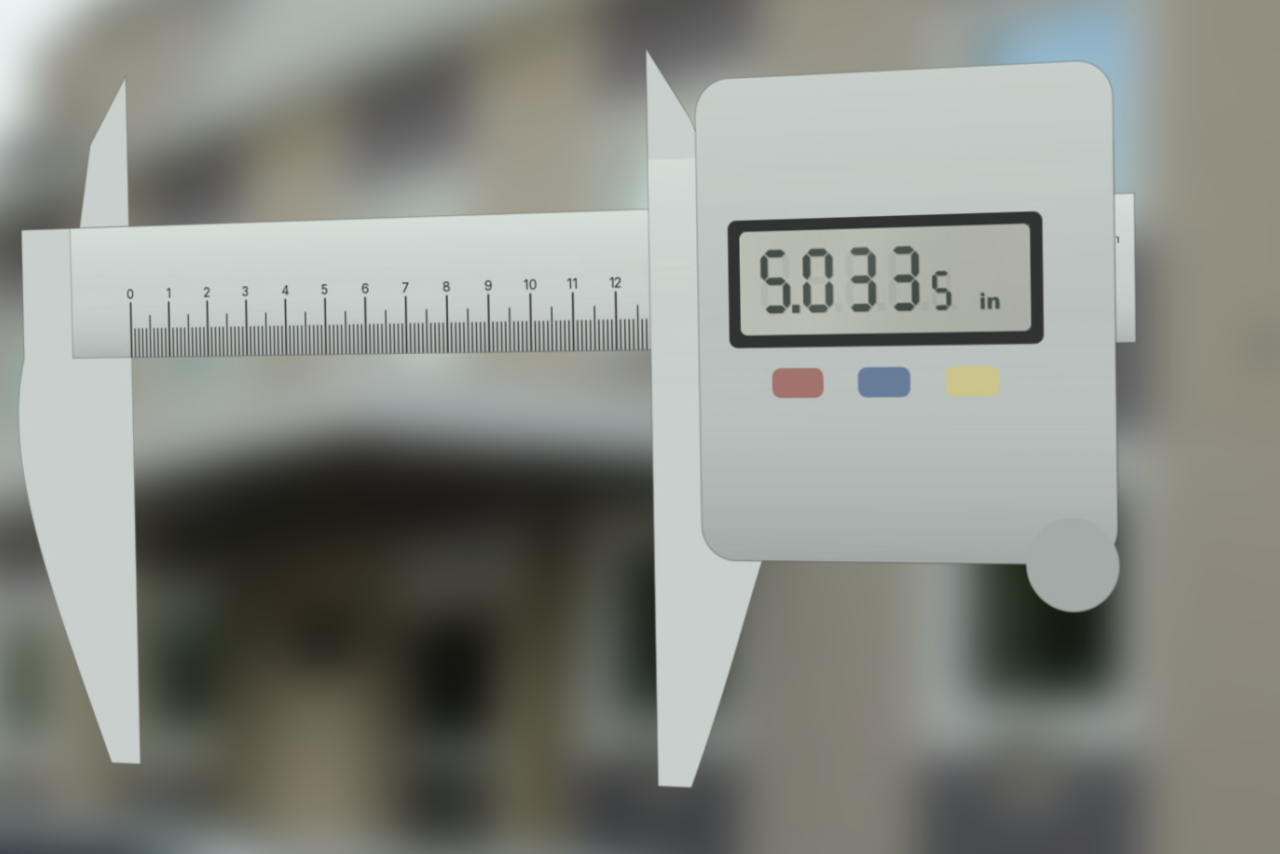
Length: {"value": 5.0335, "unit": "in"}
